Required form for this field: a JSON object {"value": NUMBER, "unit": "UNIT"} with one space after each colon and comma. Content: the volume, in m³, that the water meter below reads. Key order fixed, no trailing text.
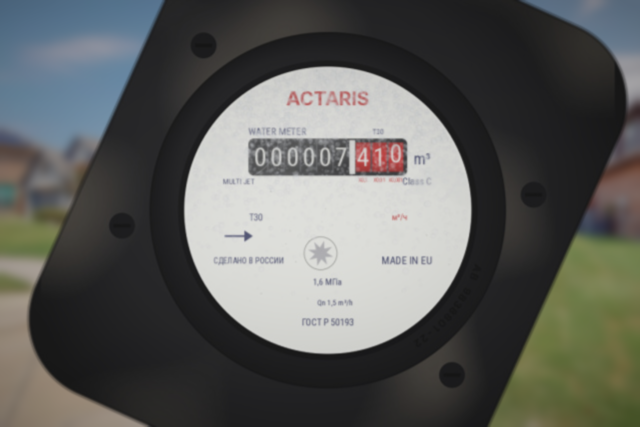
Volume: {"value": 7.410, "unit": "m³"}
